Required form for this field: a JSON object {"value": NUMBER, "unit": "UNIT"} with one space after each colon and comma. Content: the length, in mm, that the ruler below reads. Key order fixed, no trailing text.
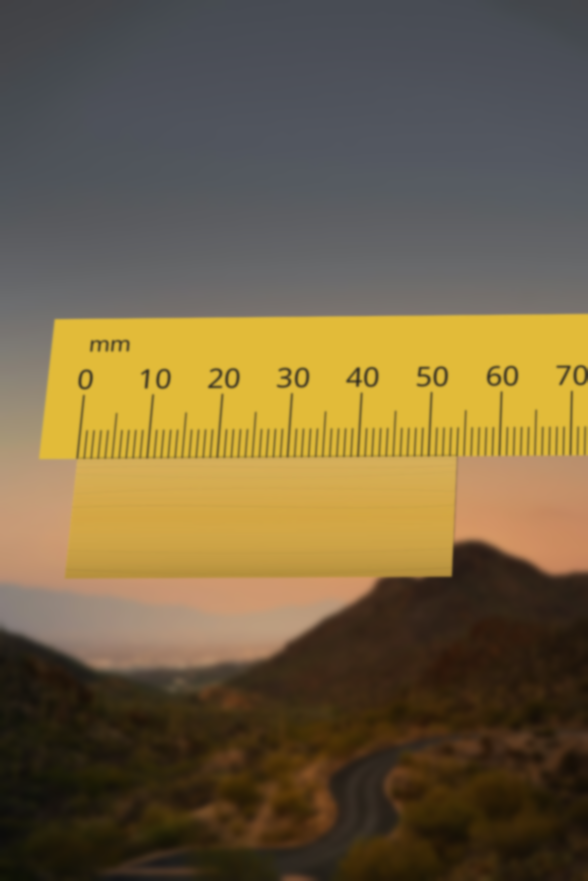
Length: {"value": 54, "unit": "mm"}
